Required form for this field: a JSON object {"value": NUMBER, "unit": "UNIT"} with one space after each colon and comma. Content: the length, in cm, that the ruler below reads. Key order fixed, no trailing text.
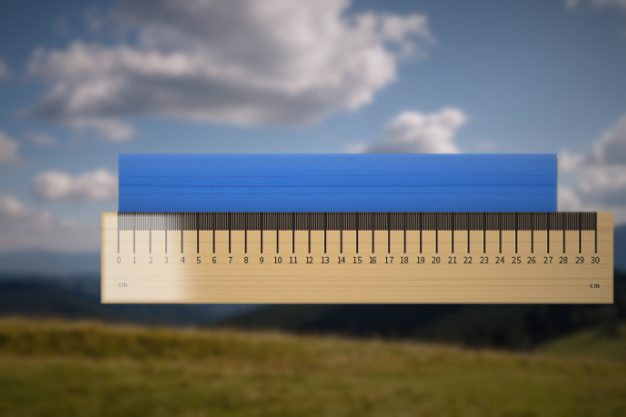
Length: {"value": 27.5, "unit": "cm"}
